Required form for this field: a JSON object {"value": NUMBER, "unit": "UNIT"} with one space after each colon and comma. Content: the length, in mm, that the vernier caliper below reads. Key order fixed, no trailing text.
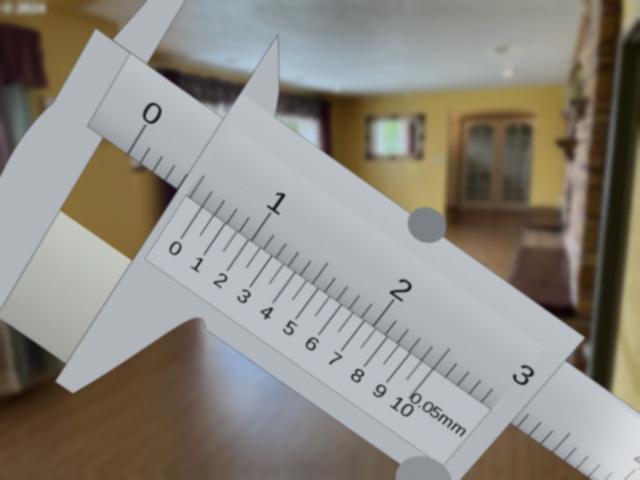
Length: {"value": 6.0, "unit": "mm"}
